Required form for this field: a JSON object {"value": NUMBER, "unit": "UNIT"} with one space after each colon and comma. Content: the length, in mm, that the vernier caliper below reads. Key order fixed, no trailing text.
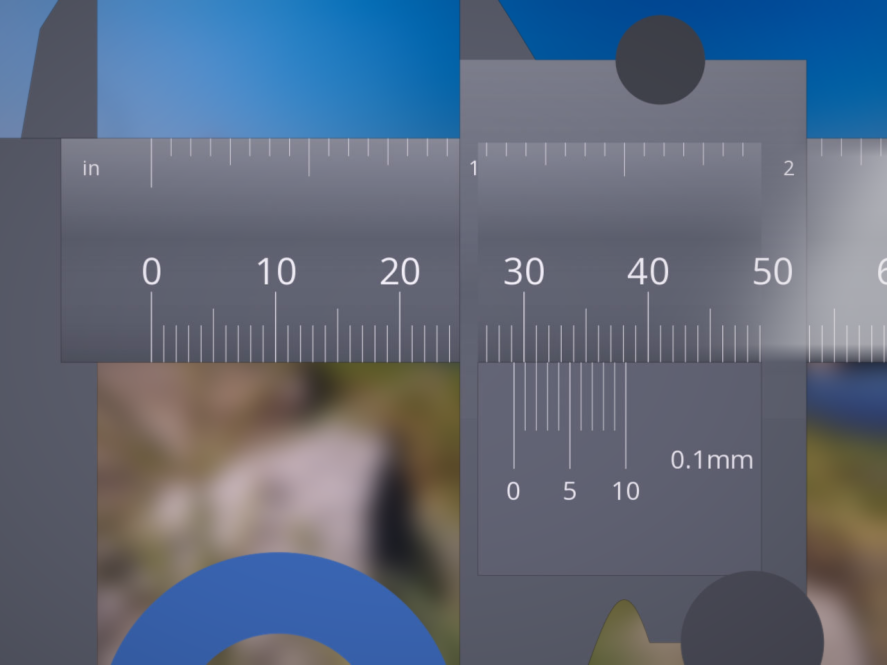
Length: {"value": 29.2, "unit": "mm"}
